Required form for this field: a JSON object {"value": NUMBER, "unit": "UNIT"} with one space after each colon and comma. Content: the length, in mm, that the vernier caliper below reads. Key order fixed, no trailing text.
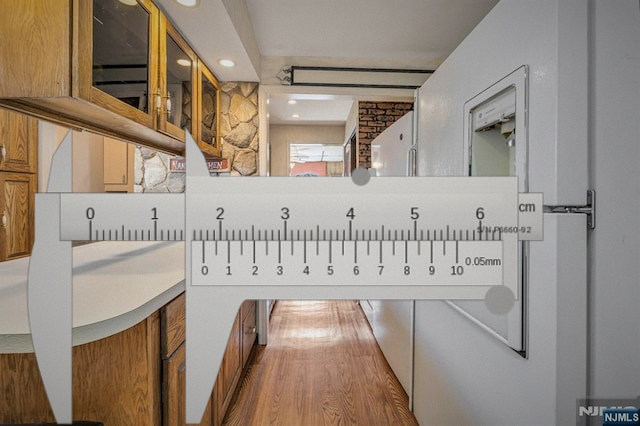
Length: {"value": 17.4, "unit": "mm"}
